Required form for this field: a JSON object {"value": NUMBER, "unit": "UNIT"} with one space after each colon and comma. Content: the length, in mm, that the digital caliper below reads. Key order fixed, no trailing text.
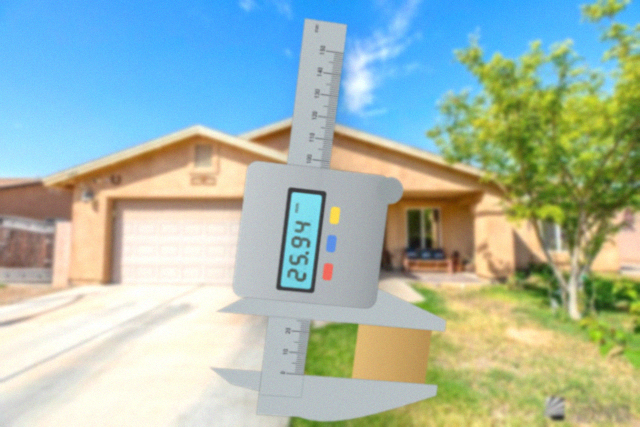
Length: {"value": 25.94, "unit": "mm"}
